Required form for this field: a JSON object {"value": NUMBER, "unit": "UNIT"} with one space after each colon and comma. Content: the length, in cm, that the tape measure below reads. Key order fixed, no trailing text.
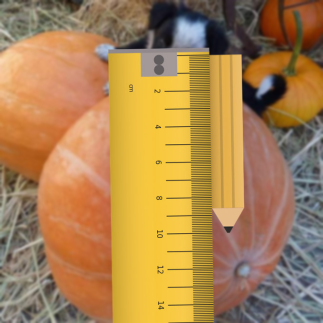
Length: {"value": 10, "unit": "cm"}
